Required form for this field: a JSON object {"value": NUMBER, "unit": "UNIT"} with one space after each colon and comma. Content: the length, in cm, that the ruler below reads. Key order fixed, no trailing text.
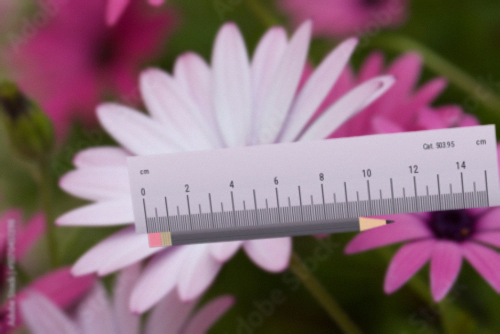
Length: {"value": 11, "unit": "cm"}
